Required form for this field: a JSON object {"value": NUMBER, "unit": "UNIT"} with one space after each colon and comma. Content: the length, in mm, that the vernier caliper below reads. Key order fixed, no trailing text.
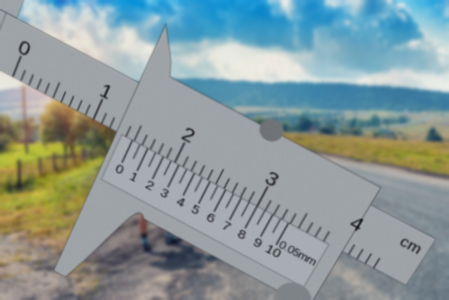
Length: {"value": 14.8, "unit": "mm"}
